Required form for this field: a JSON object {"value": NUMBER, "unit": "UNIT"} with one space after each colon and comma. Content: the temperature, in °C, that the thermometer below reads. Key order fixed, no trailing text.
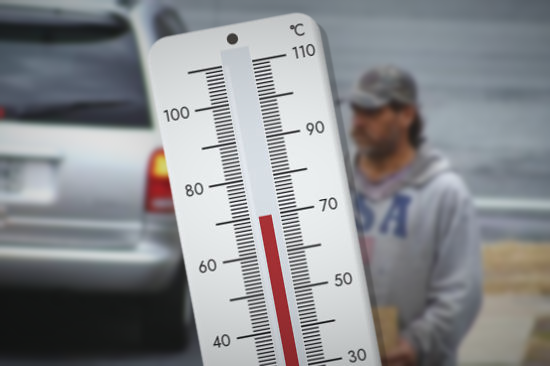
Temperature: {"value": 70, "unit": "°C"}
